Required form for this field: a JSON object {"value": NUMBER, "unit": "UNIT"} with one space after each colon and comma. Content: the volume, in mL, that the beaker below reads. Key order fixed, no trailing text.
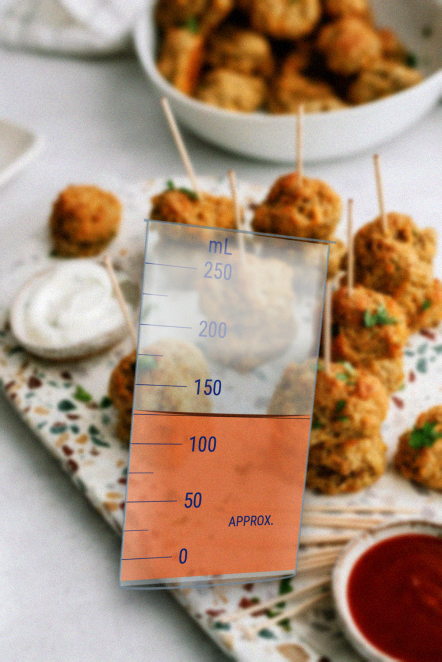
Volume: {"value": 125, "unit": "mL"}
